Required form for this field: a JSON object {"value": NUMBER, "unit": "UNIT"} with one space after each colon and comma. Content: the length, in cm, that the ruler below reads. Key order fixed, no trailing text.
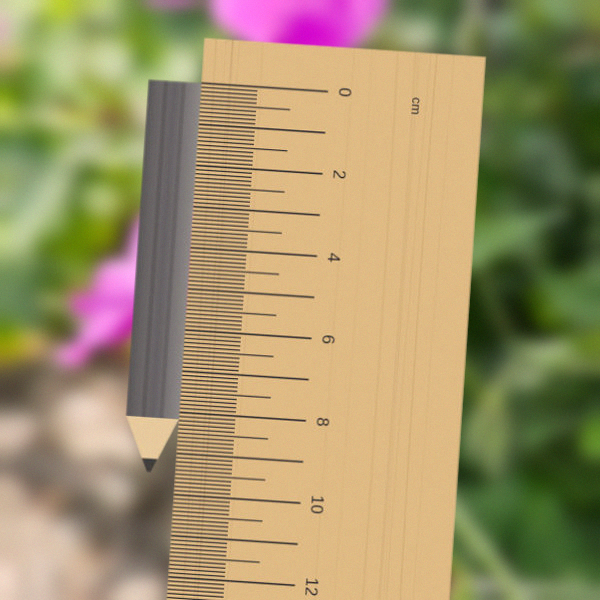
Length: {"value": 9.5, "unit": "cm"}
